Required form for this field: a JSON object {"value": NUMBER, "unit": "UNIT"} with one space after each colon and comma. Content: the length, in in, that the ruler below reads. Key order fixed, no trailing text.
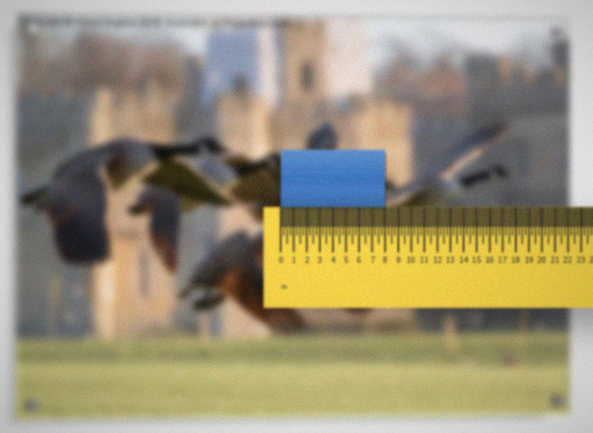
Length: {"value": 8, "unit": "in"}
